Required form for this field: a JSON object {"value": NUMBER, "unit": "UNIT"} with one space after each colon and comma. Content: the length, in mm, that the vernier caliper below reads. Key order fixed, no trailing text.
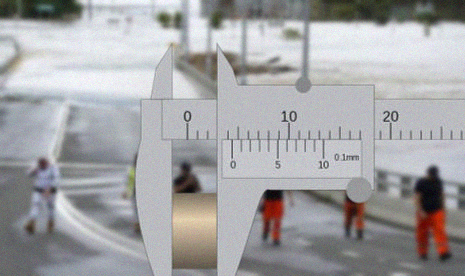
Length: {"value": 4.4, "unit": "mm"}
